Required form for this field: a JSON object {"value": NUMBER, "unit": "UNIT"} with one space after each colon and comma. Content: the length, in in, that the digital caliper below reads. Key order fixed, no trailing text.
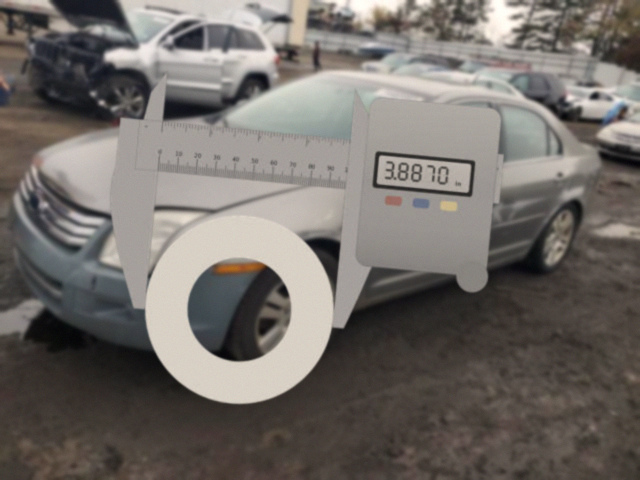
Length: {"value": 3.8870, "unit": "in"}
